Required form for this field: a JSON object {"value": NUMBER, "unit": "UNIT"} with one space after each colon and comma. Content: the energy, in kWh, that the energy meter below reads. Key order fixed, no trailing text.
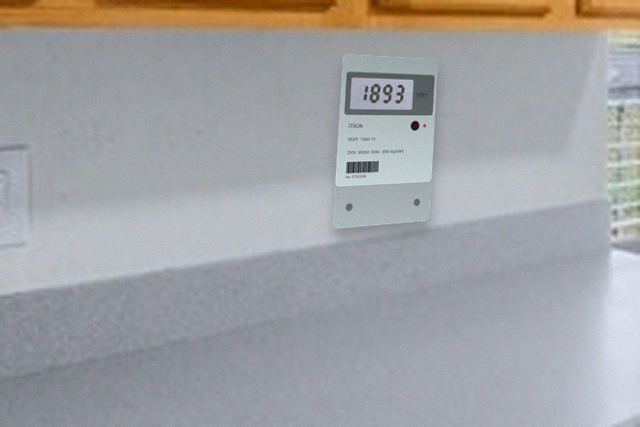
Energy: {"value": 1893, "unit": "kWh"}
